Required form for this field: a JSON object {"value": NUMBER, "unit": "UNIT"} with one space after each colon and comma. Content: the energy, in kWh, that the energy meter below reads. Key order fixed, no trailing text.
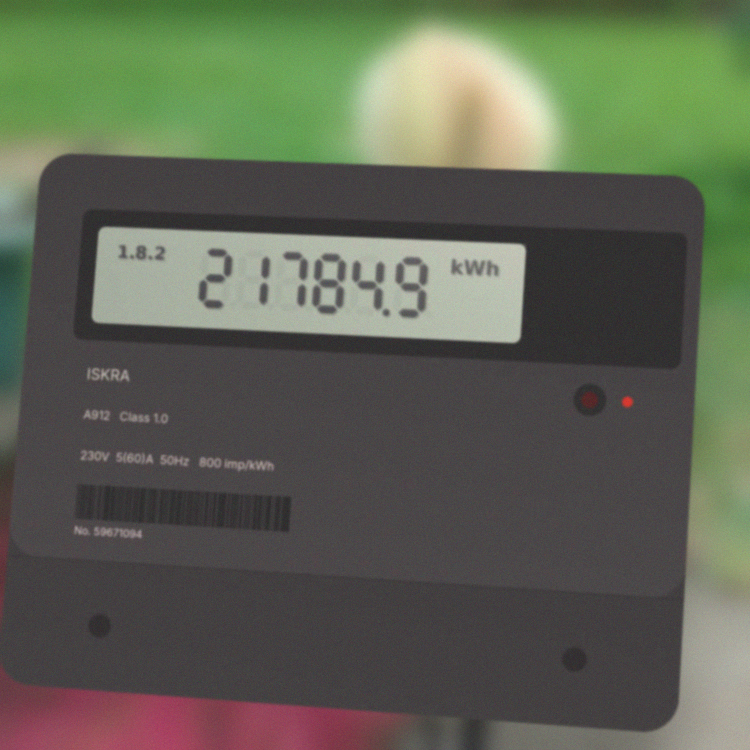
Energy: {"value": 21784.9, "unit": "kWh"}
